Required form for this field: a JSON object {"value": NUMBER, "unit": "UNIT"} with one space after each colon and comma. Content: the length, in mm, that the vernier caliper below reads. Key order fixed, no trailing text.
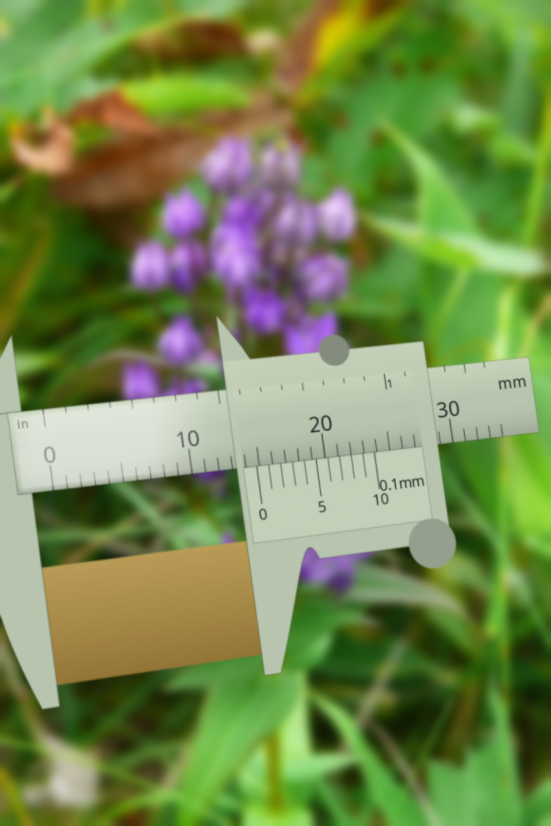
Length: {"value": 14.8, "unit": "mm"}
